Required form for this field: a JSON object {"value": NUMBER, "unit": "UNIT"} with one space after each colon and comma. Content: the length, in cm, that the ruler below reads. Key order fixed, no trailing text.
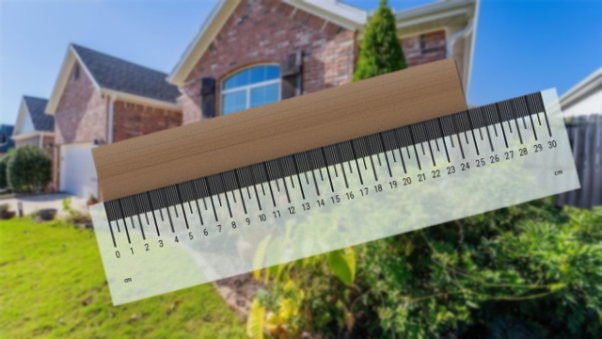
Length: {"value": 25, "unit": "cm"}
